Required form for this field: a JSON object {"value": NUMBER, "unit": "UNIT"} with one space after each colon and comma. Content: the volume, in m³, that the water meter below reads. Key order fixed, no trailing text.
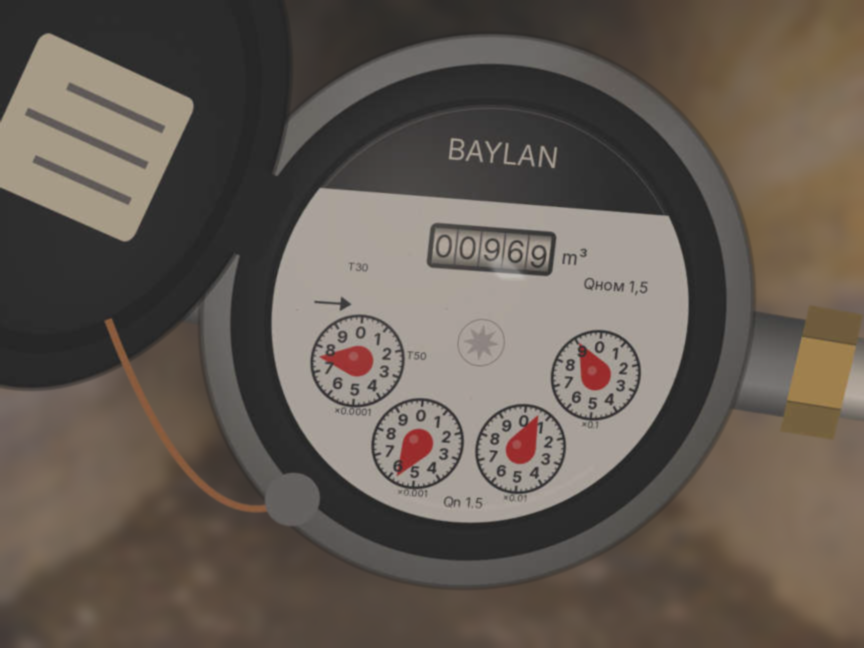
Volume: {"value": 968.9057, "unit": "m³"}
